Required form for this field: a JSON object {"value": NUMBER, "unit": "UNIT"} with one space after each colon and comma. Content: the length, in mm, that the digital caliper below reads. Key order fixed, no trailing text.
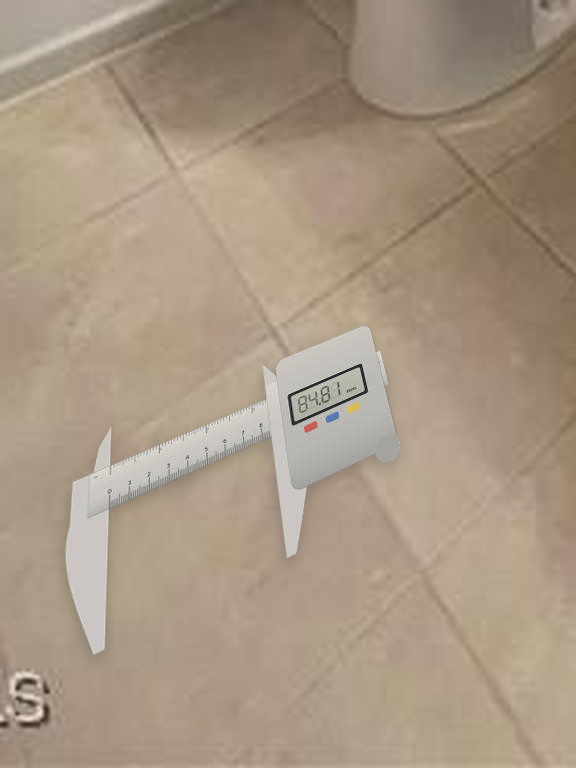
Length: {"value": 84.81, "unit": "mm"}
